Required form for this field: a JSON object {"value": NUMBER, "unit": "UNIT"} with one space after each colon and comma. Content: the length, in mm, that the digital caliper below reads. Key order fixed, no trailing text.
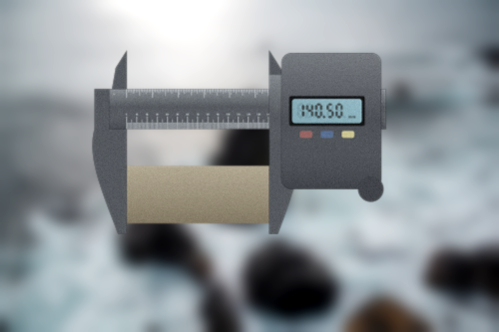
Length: {"value": 140.50, "unit": "mm"}
